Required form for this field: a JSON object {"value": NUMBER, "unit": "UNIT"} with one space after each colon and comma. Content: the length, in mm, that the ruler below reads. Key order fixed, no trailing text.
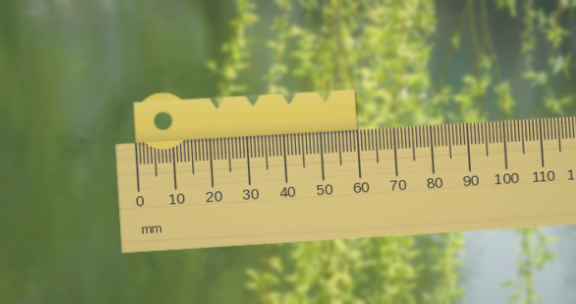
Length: {"value": 60, "unit": "mm"}
